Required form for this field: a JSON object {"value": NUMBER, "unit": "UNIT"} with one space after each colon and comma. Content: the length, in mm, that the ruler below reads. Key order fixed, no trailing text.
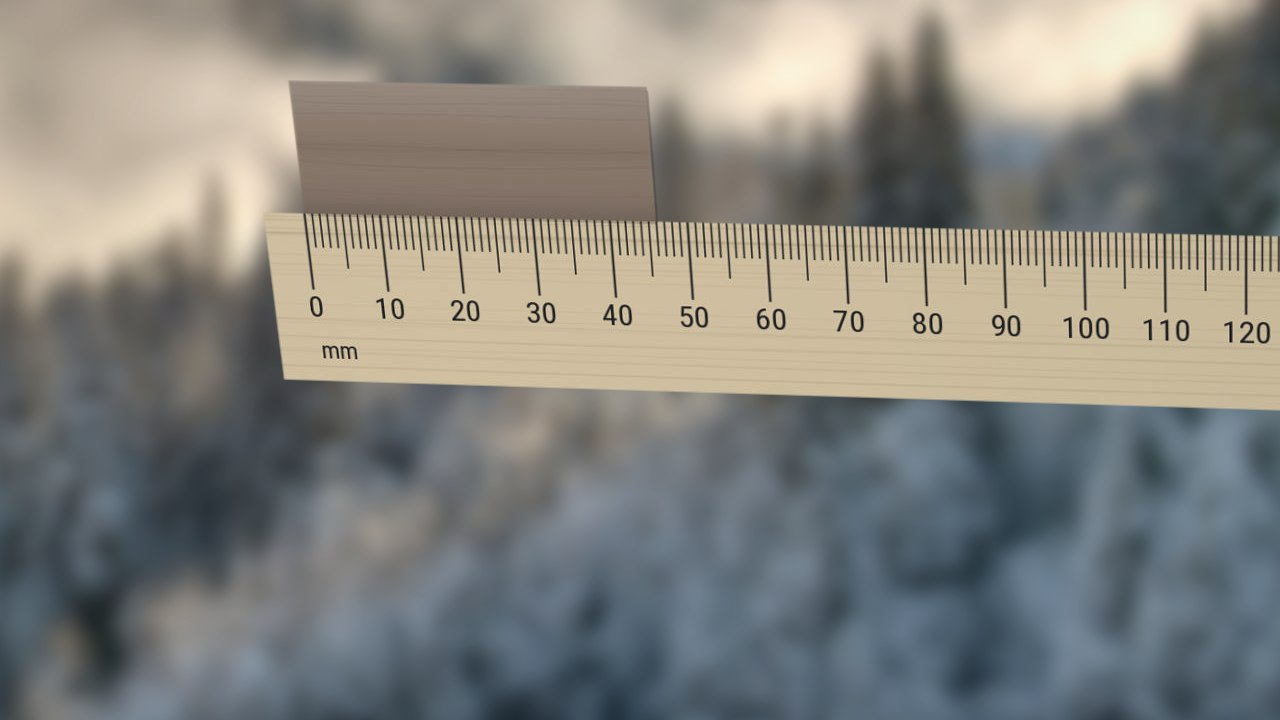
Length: {"value": 46, "unit": "mm"}
